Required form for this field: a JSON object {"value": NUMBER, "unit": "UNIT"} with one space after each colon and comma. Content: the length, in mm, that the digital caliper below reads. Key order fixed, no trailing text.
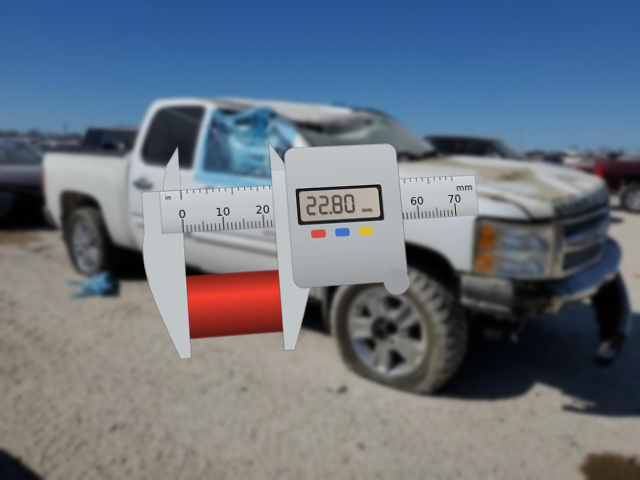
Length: {"value": 22.80, "unit": "mm"}
